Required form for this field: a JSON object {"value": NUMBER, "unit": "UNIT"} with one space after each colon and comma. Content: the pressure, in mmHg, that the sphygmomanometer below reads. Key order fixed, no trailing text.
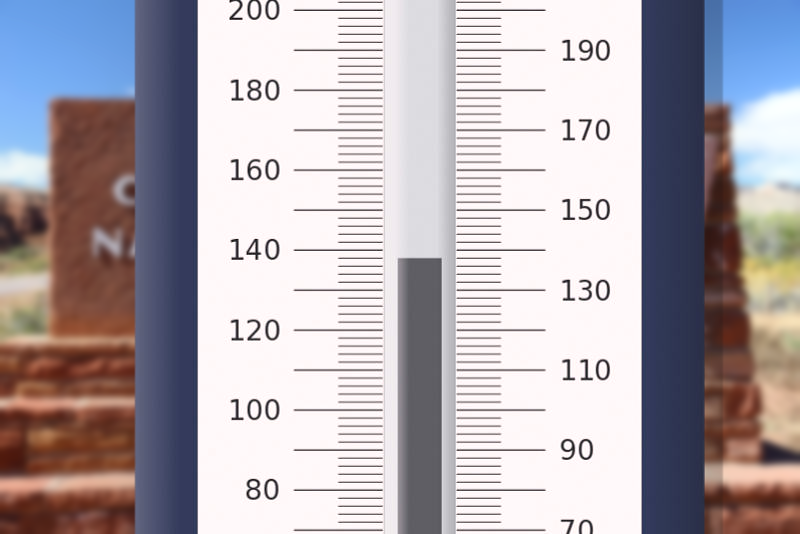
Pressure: {"value": 138, "unit": "mmHg"}
